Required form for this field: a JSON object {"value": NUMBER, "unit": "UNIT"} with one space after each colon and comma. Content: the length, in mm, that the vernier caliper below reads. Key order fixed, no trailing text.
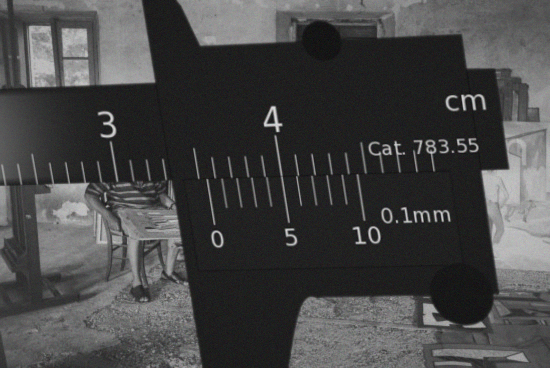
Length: {"value": 35.5, "unit": "mm"}
